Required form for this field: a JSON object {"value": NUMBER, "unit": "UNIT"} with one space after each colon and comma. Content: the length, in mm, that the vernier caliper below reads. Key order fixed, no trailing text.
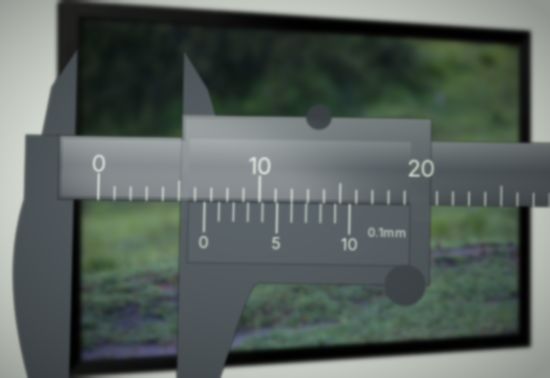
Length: {"value": 6.6, "unit": "mm"}
